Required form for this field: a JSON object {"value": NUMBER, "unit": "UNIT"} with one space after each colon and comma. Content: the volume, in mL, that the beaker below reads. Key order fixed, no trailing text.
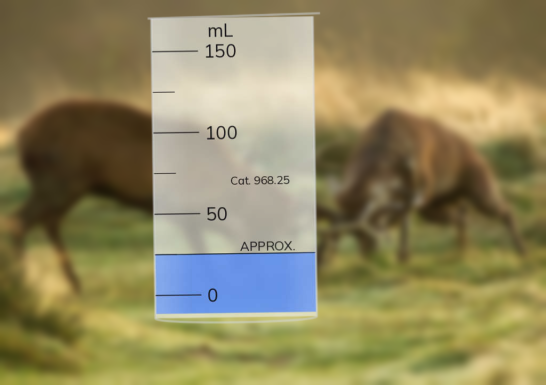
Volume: {"value": 25, "unit": "mL"}
